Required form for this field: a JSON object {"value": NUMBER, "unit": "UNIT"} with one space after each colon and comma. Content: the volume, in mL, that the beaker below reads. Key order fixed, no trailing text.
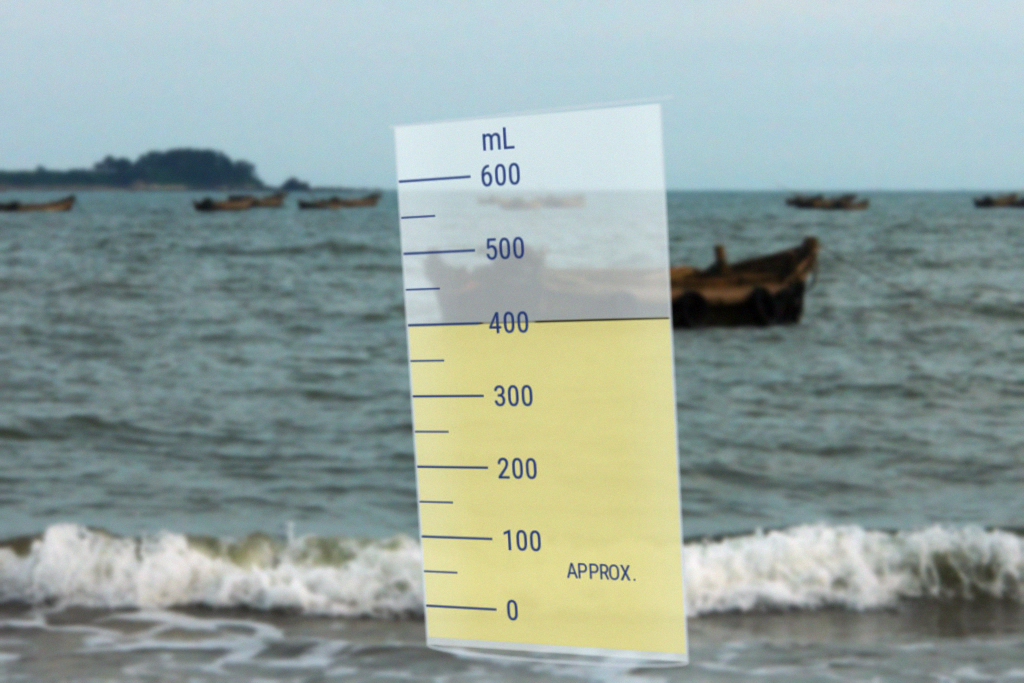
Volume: {"value": 400, "unit": "mL"}
